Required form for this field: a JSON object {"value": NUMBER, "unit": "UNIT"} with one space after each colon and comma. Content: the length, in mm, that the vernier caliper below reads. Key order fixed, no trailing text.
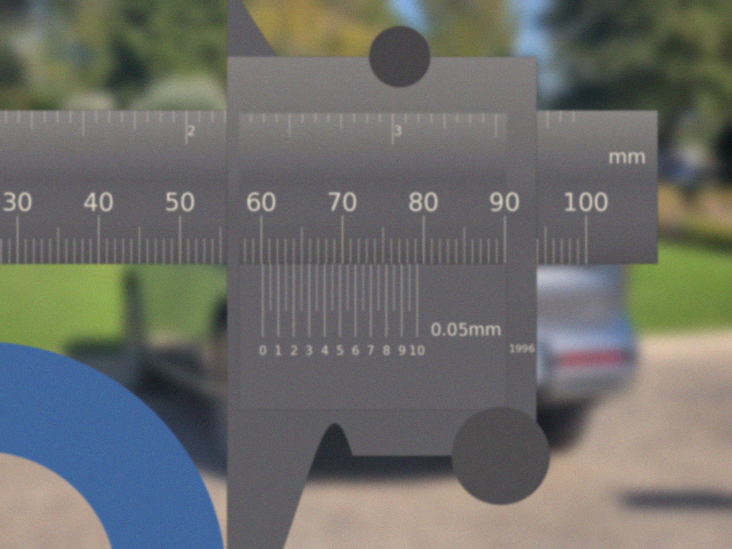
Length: {"value": 60.2, "unit": "mm"}
